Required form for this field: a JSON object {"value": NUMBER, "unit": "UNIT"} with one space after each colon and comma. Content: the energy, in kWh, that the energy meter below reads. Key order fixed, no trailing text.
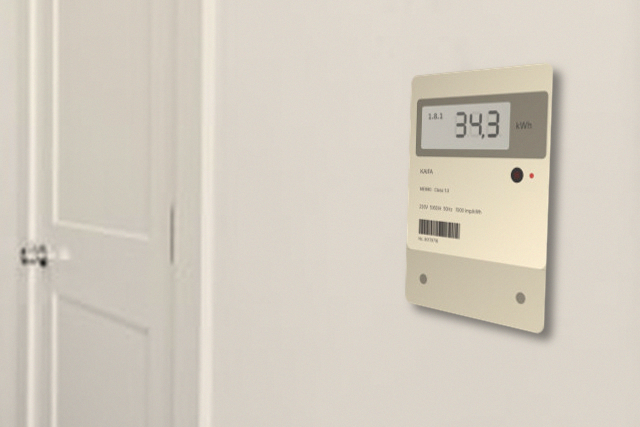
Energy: {"value": 34.3, "unit": "kWh"}
